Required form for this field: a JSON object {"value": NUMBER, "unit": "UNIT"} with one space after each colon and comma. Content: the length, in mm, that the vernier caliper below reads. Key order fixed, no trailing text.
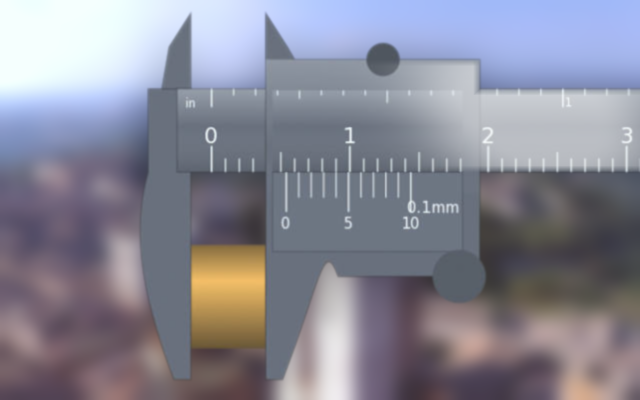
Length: {"value": 5.4, "unit": "mm"}
